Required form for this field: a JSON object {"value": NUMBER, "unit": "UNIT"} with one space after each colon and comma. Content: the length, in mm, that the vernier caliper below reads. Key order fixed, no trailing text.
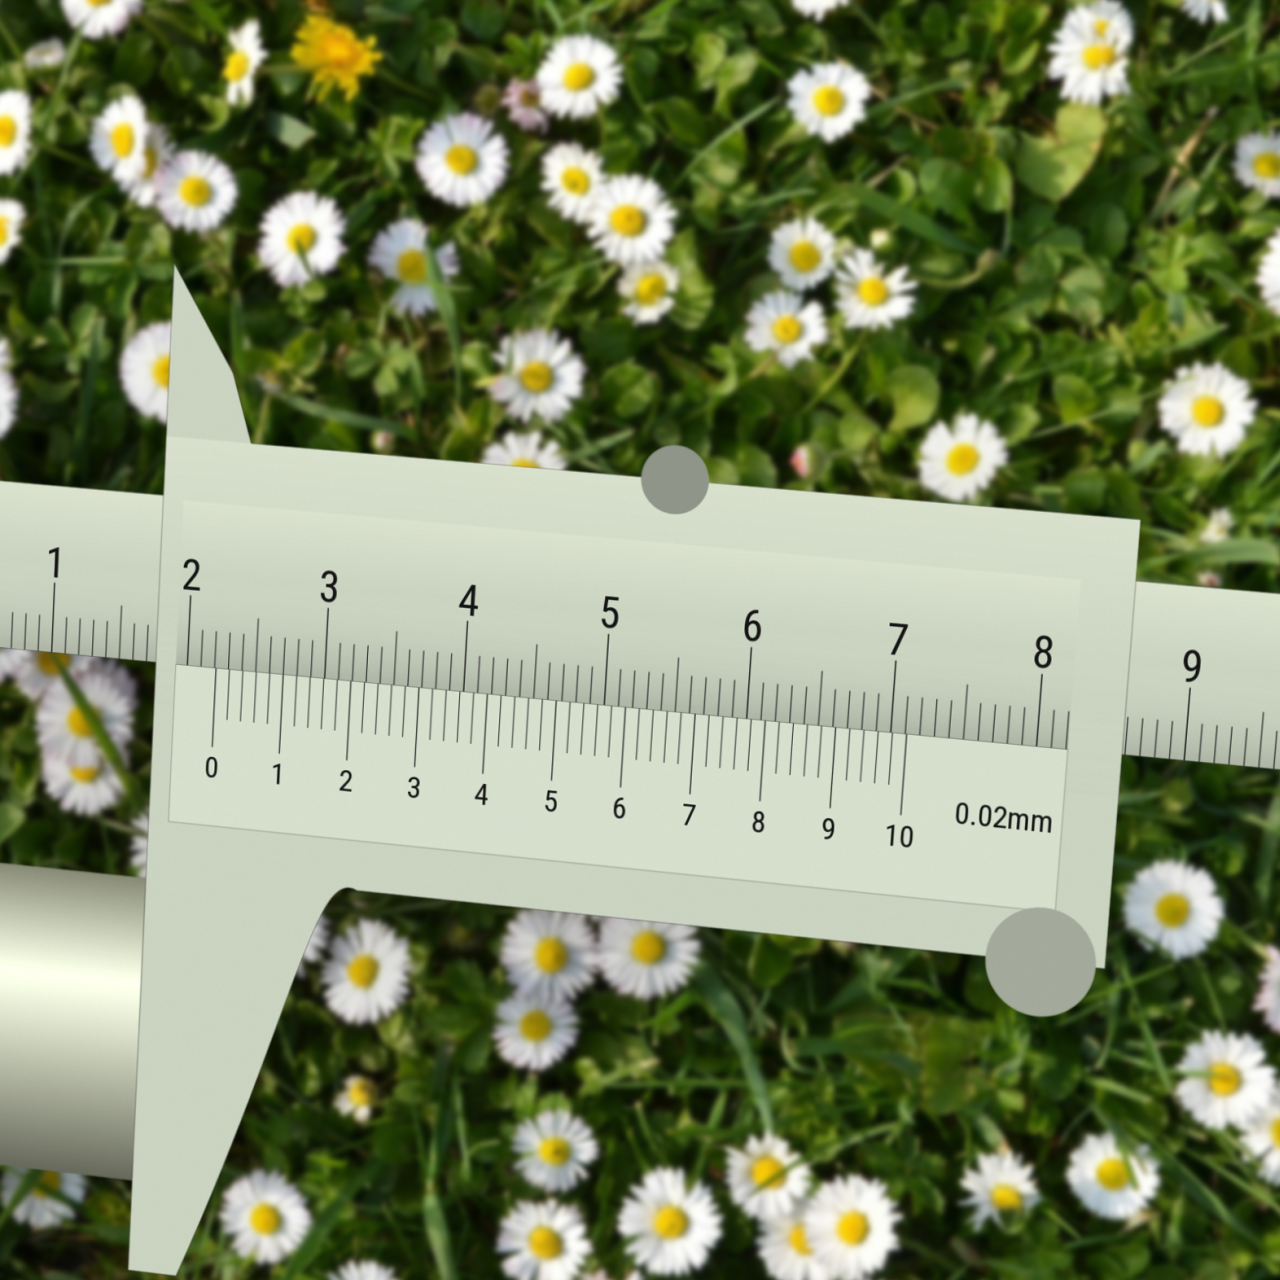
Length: {"value": 22.1, "unit": "mm"}
